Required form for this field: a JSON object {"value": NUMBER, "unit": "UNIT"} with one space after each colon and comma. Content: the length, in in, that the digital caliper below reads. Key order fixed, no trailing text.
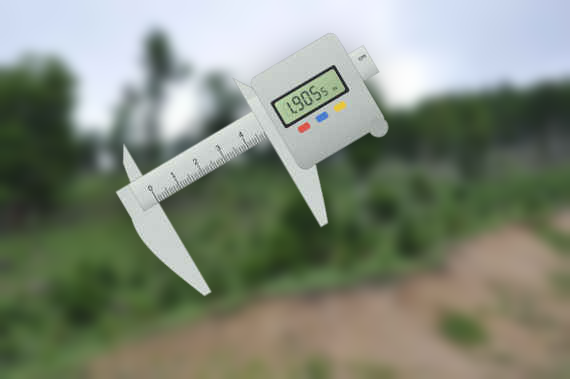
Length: {"value": 1.9055, "unit": "in"}
